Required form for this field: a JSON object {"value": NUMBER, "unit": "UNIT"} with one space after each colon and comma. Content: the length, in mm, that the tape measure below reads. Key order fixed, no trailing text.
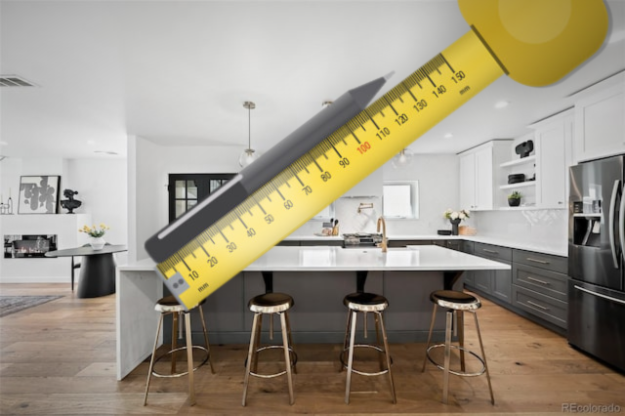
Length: {"value": 130, "unit": "mm"}
